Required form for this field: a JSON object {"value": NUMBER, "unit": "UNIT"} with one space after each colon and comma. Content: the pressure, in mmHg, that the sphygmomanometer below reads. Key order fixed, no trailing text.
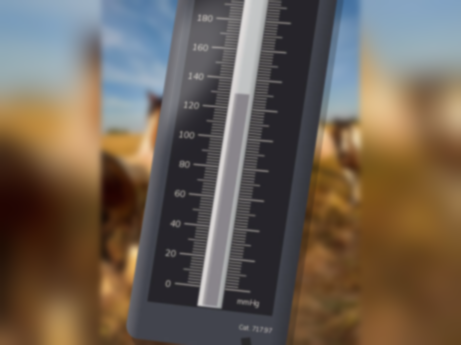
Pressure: {"value": 130, "unit": "mmHg"}
